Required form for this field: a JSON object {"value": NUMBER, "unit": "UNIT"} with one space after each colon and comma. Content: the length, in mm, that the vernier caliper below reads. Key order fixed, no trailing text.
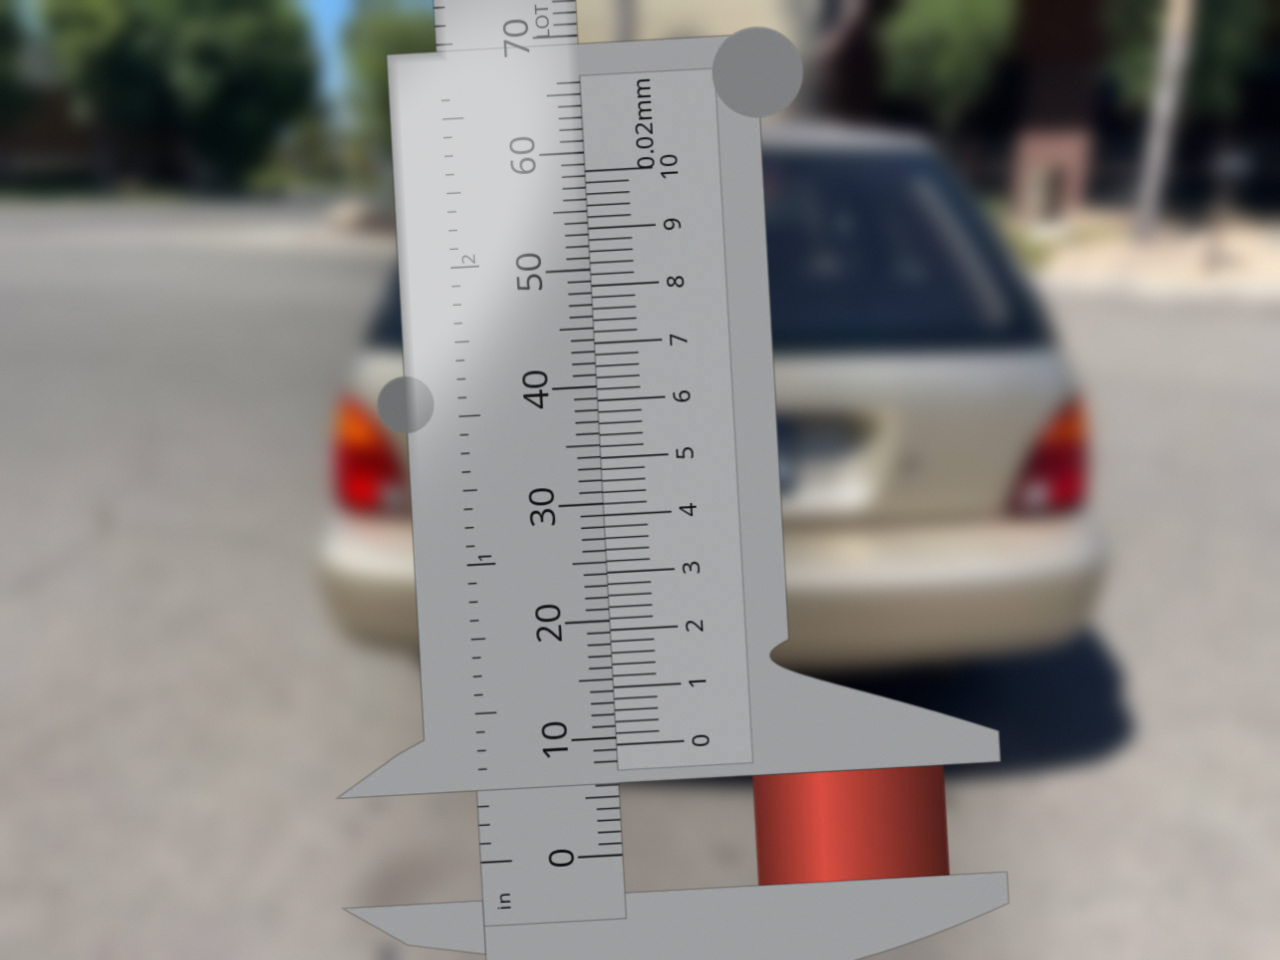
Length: {"value": 9.4, "unit": "mm"}
